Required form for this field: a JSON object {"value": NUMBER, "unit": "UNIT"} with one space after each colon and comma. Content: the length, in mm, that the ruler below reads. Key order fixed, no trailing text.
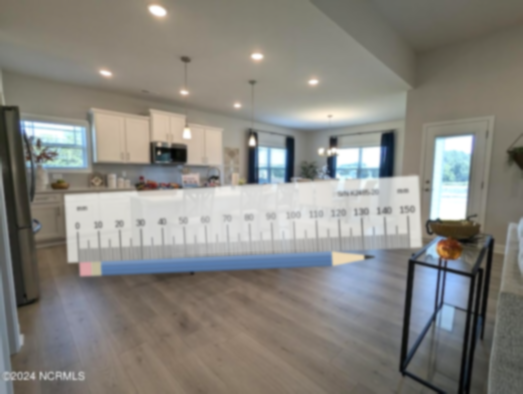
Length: {"value": 135, "unit": "mm"}
